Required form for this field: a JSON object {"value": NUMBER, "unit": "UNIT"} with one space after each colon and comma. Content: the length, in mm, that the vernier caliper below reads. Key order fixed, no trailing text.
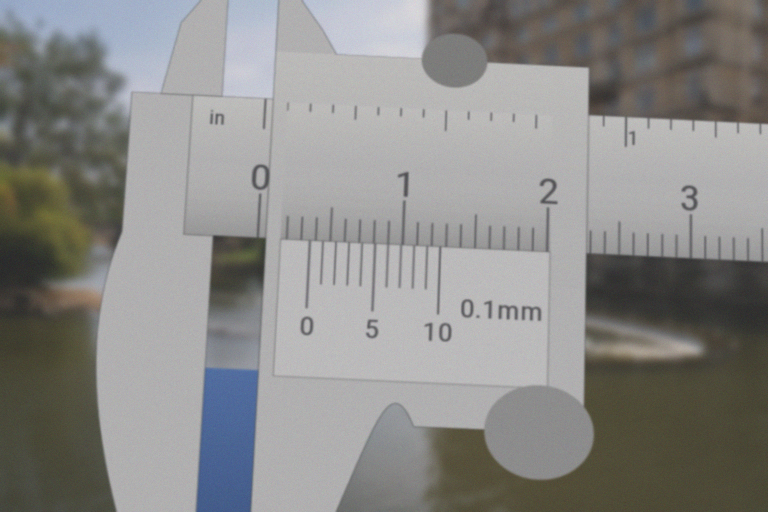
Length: {"value": 3.6, "unit": "mm"}
